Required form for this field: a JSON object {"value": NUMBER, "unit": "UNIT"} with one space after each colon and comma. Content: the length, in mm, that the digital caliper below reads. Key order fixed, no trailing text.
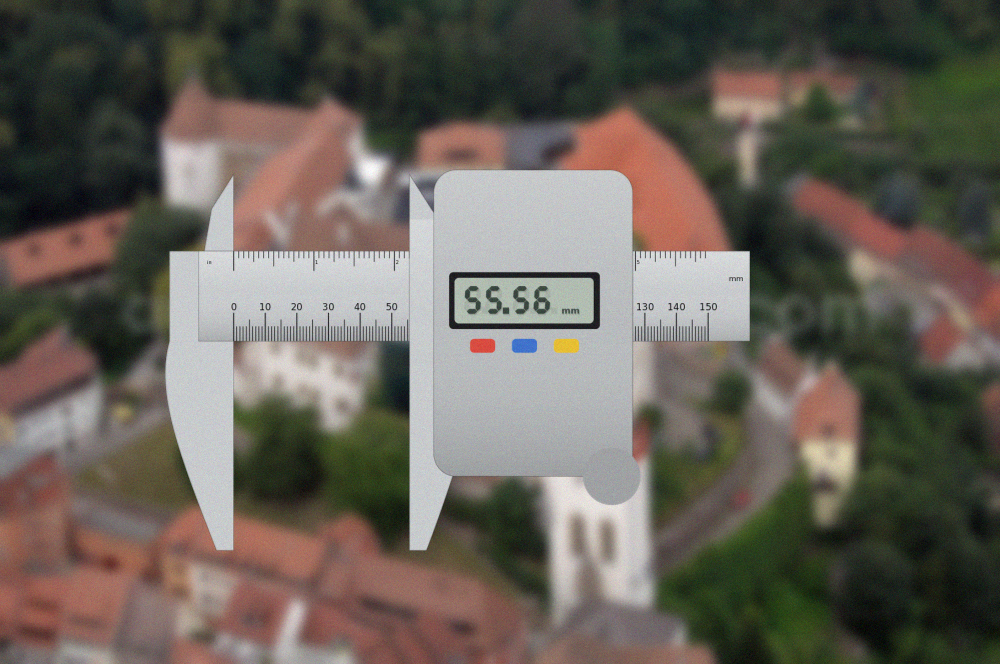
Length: {"value": 55.56, "unit": "mm"}
